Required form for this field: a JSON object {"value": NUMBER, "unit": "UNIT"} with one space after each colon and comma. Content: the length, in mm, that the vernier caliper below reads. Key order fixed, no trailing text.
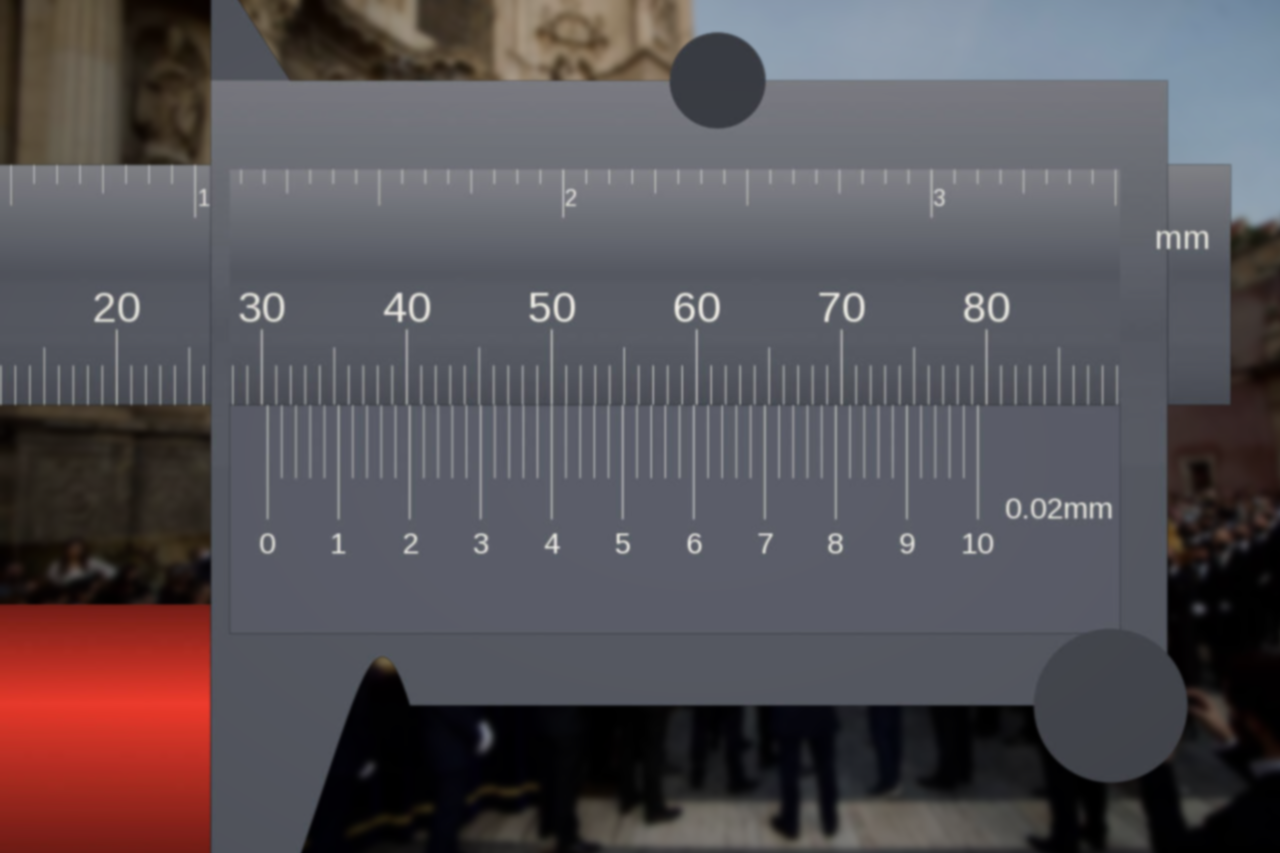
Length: {"value": 30.4, "unit": "mm"}
